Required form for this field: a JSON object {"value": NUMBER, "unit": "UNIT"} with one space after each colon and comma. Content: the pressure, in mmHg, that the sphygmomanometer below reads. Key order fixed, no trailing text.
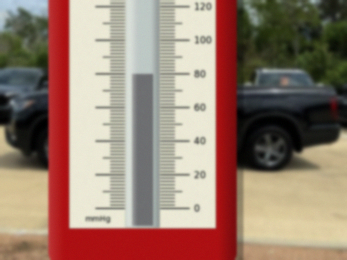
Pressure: {"value": 80, "unit": "mmHg"}
